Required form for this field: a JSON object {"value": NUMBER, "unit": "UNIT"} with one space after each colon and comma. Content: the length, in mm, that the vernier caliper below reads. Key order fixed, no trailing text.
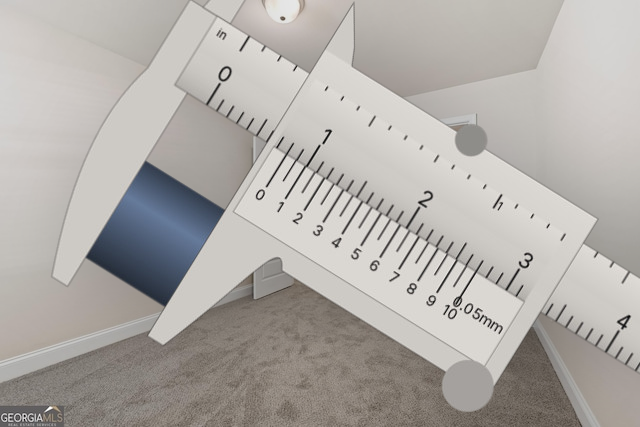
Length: {"value": 8.0, "unit": "mm"}
